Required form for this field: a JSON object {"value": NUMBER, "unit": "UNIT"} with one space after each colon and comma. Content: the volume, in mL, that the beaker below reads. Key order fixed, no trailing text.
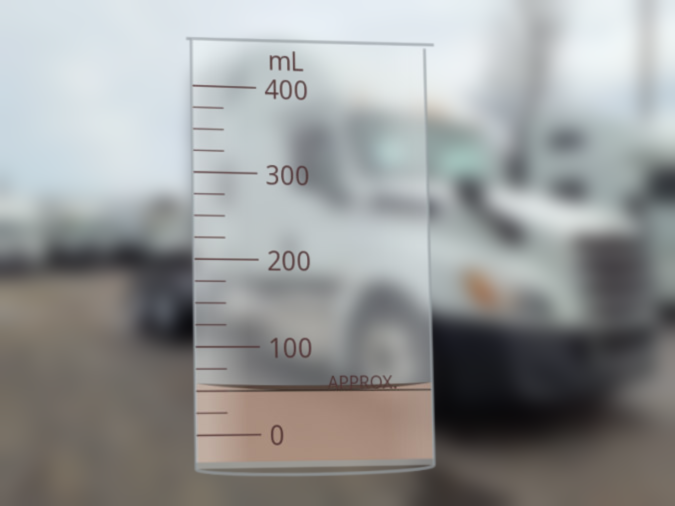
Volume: {"value": 50, "unit": "mL"}
